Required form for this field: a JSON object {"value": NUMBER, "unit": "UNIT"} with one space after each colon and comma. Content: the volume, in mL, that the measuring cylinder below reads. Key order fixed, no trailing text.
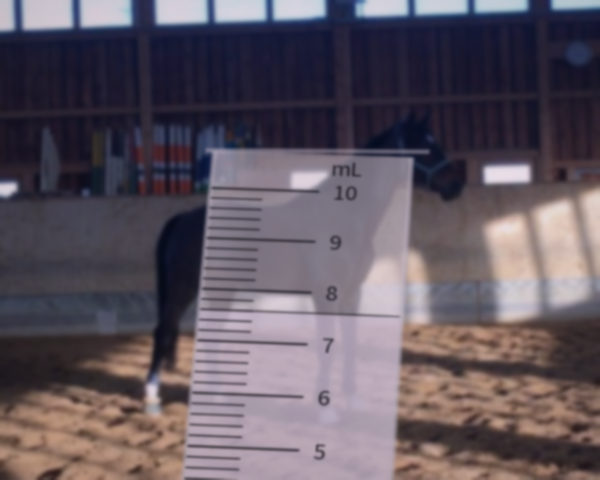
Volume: {"value": 7.6, "unit": "mL"}
